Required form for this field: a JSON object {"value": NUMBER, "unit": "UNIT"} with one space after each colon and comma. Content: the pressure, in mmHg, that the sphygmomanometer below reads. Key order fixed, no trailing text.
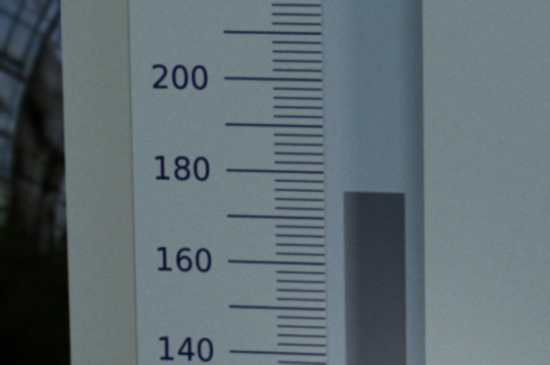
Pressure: {"value": 176, "unit": "mmHg"}
